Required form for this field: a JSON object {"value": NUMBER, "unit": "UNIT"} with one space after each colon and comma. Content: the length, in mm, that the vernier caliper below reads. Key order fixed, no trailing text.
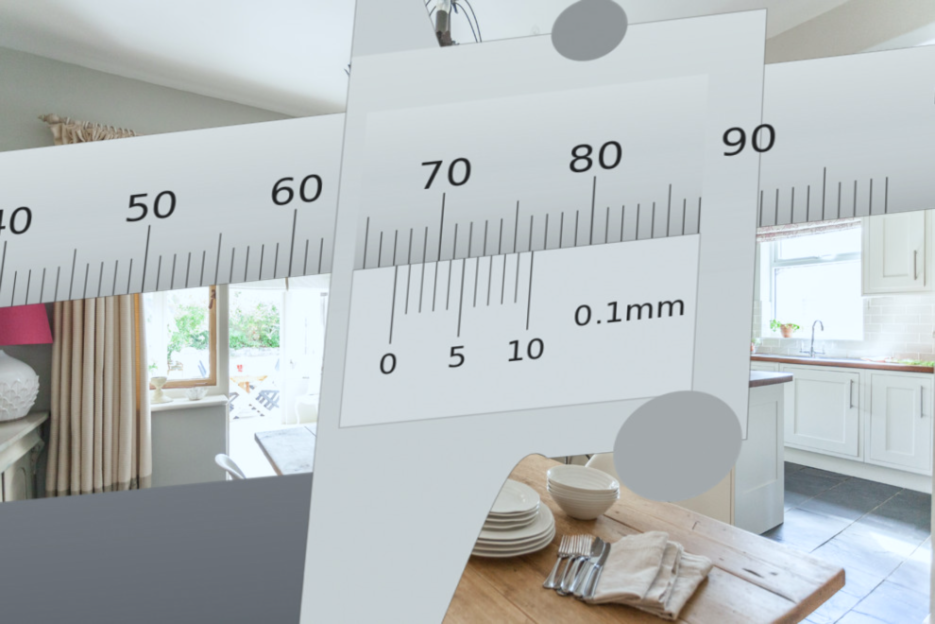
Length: {"value": 67.2, "unit": "mm"}
